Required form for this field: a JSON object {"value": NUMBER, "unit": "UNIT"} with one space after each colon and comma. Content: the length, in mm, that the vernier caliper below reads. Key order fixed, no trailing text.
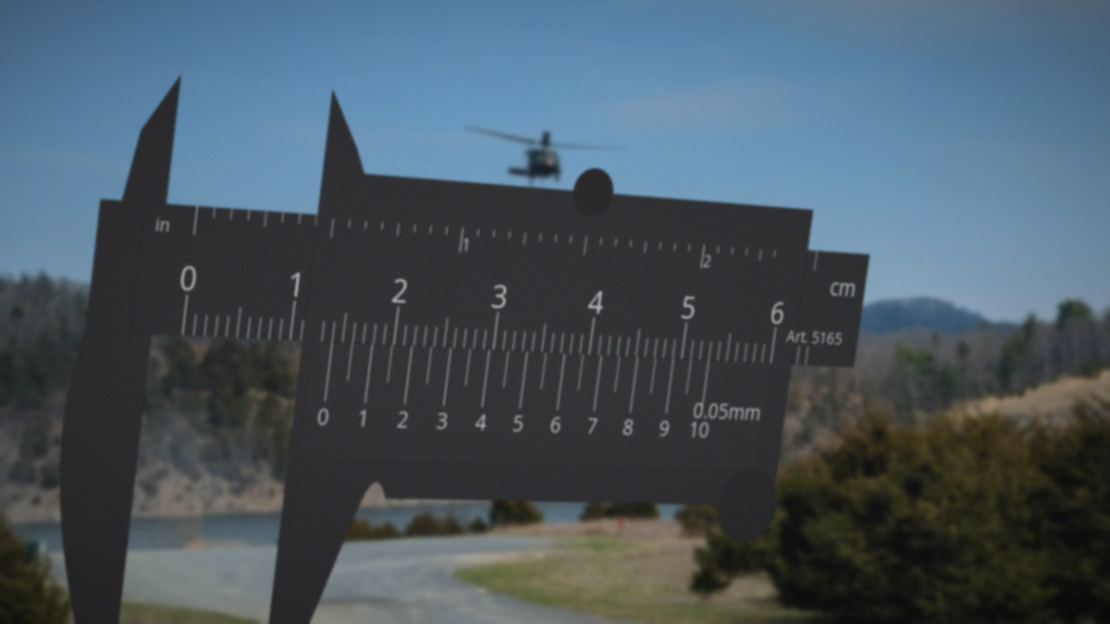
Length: {"value": 14.0, "unit": "mm"}
